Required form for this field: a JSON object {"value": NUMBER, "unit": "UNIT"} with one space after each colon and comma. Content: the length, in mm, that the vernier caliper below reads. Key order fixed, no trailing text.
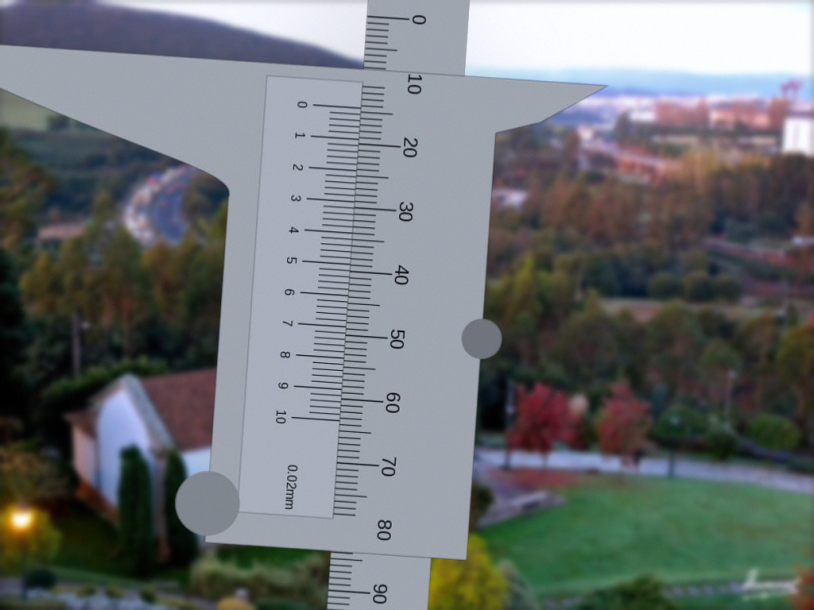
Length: {"value": 14.4, "unit": "mm"}
